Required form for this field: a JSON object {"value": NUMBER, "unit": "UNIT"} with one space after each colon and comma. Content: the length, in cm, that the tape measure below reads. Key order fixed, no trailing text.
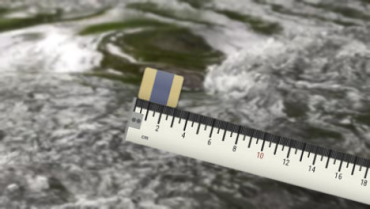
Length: {"value": 3, "unit": "cm"}
